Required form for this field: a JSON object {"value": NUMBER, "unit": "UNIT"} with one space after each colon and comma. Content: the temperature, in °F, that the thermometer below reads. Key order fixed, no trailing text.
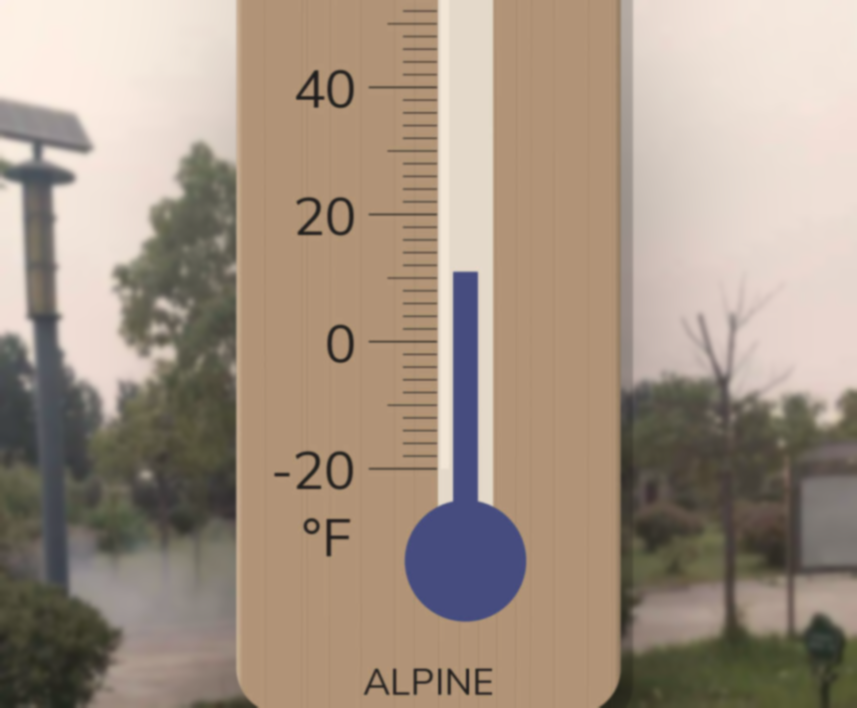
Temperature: {"value": 11, "unit": "°F"}
